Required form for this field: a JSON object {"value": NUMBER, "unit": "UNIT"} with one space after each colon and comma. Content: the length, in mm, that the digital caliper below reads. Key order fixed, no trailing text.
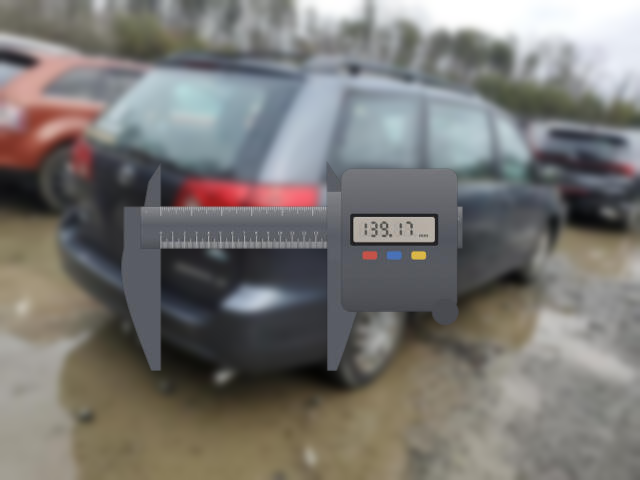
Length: {"value": 139.17, "unit": "mm"}
